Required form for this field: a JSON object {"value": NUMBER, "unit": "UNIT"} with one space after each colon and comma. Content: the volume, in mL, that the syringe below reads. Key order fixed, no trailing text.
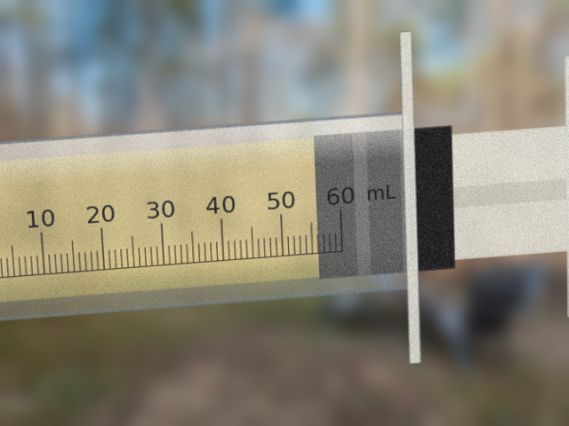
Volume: {"value": 56, "unit": "mL"}
